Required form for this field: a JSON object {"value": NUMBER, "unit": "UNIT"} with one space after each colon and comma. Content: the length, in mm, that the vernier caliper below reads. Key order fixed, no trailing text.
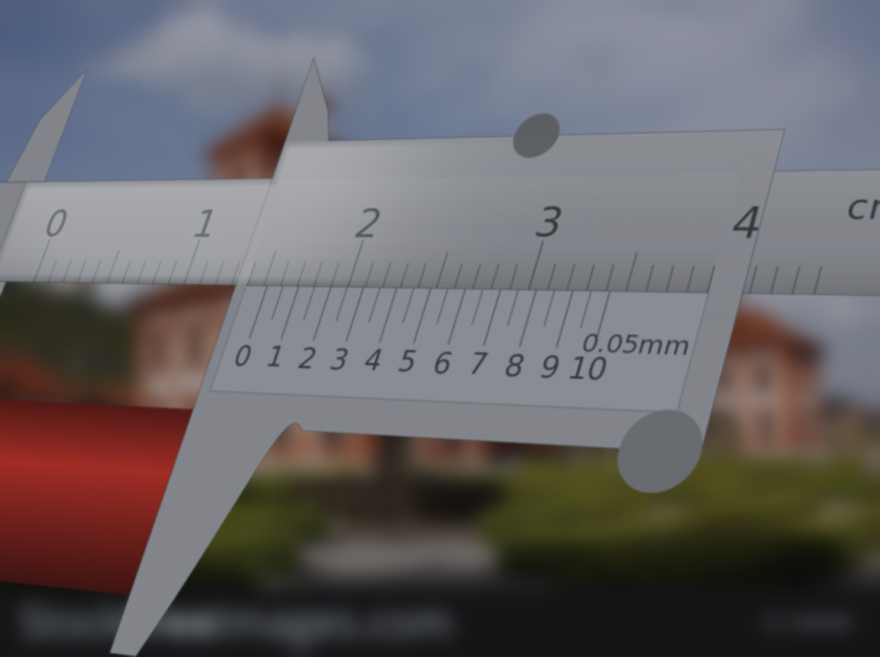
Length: {"value": 15.2, "unit": "mm"}
